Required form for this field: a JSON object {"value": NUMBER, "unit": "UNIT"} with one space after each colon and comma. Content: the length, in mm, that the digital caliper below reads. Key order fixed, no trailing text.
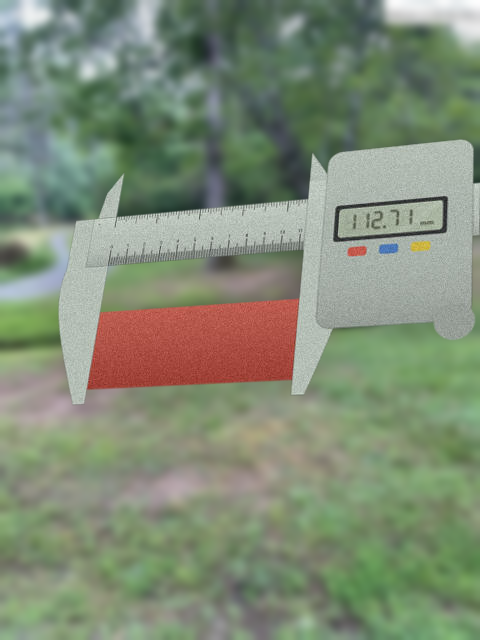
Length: {"value": 112.71, "unit": "mm"}
